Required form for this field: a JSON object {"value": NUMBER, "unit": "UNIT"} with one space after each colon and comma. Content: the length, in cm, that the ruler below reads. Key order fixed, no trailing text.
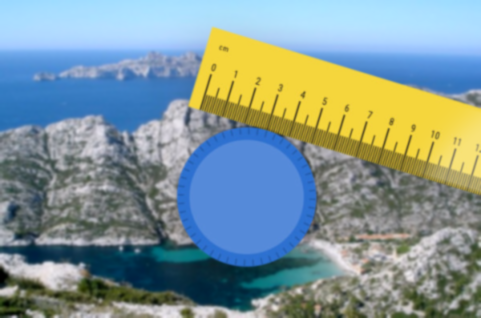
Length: {"value": 6, "unit": "cm"}
